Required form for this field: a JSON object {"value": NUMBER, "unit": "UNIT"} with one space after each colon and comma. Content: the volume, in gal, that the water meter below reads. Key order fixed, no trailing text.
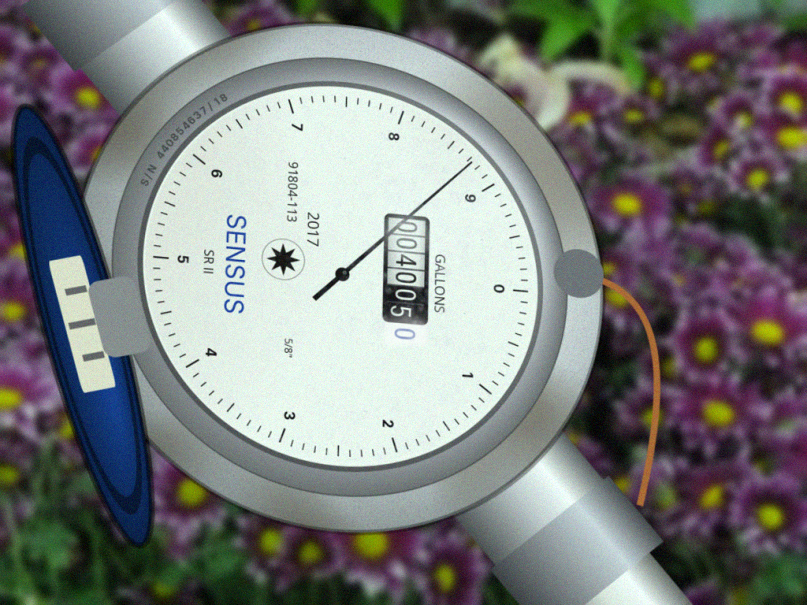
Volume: {"value": 40048.7, "unit": "gal"}
